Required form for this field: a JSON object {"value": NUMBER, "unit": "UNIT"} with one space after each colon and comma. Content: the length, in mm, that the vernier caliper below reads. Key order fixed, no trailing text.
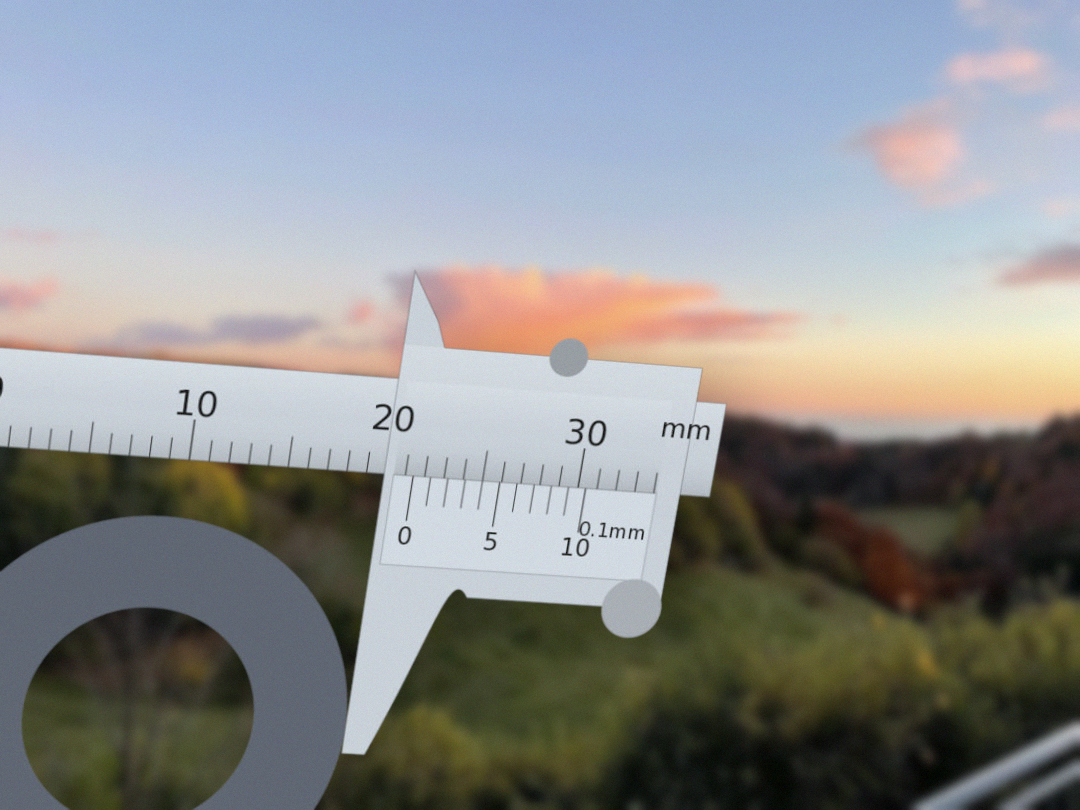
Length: {"value": 21.4, "unit": "mm"}
